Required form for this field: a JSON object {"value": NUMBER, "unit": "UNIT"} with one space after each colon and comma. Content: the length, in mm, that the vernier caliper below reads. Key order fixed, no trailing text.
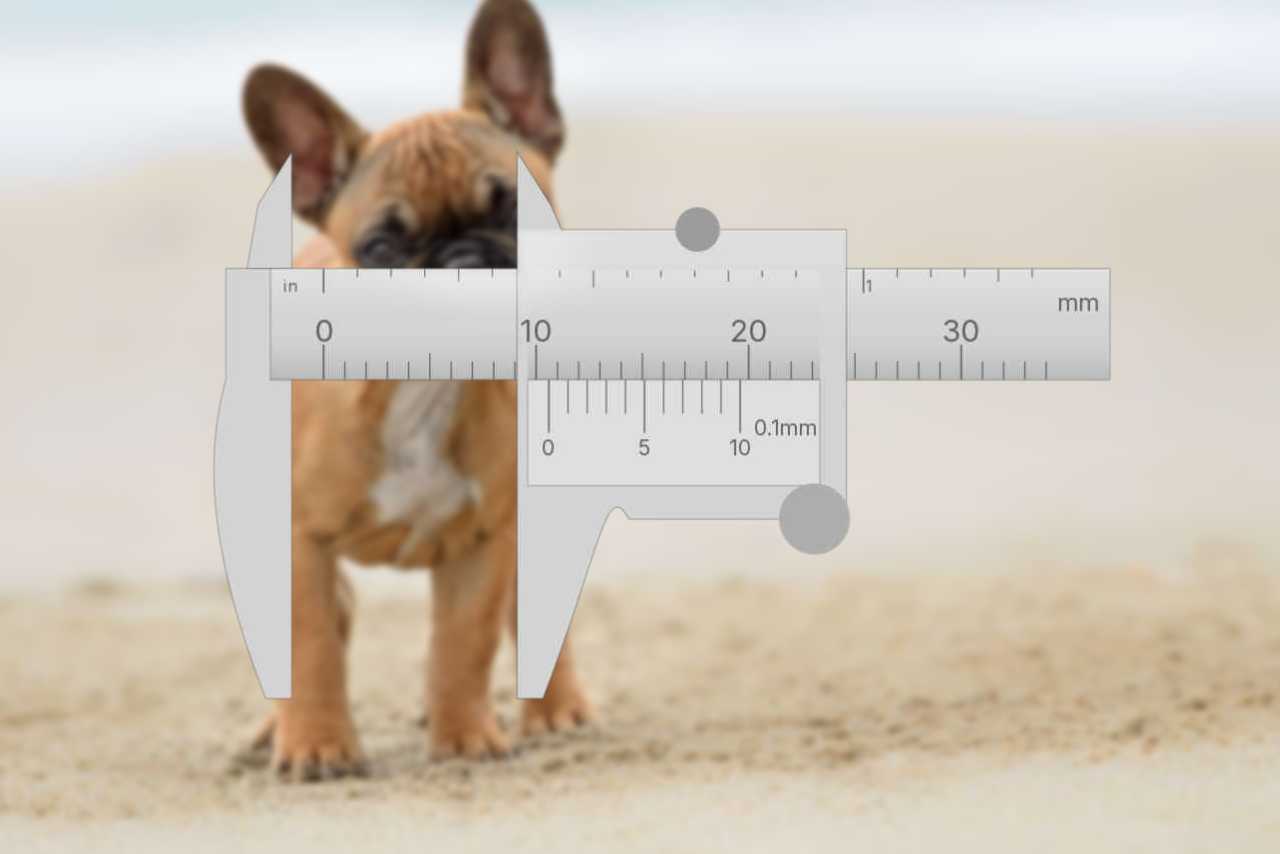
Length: {"value": 10.6, "unit": "mm"}
